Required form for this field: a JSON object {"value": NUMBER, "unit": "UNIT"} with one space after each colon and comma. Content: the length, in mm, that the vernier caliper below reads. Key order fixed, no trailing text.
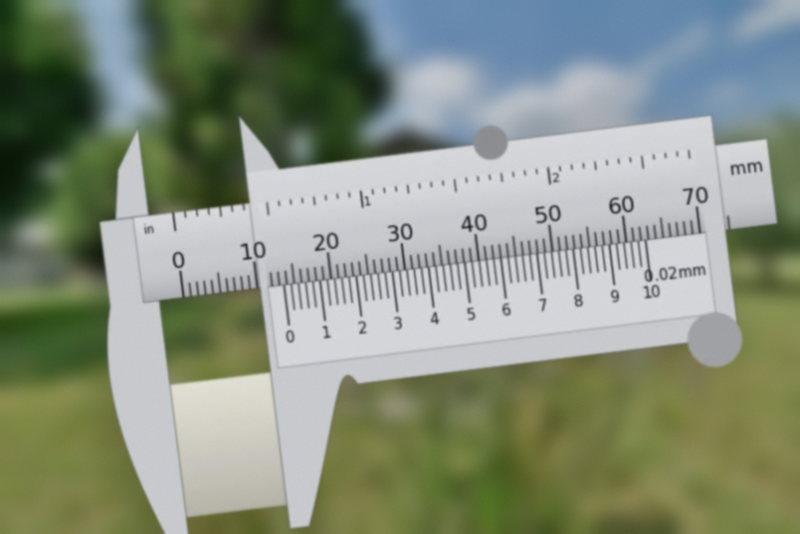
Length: {"value": 13.6, "unit": "mm"}
